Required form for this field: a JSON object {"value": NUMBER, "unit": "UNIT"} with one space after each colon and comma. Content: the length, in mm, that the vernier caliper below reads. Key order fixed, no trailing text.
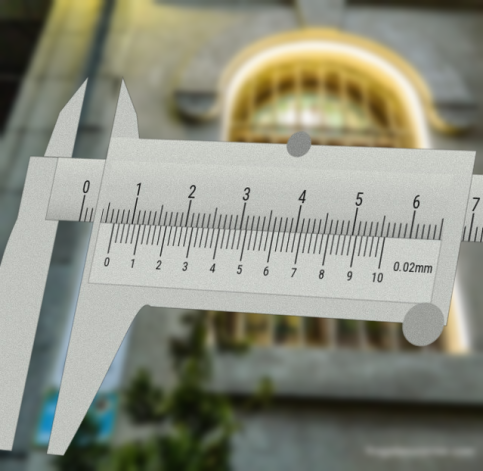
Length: {"value": 6.6, "unit": "mm"}
